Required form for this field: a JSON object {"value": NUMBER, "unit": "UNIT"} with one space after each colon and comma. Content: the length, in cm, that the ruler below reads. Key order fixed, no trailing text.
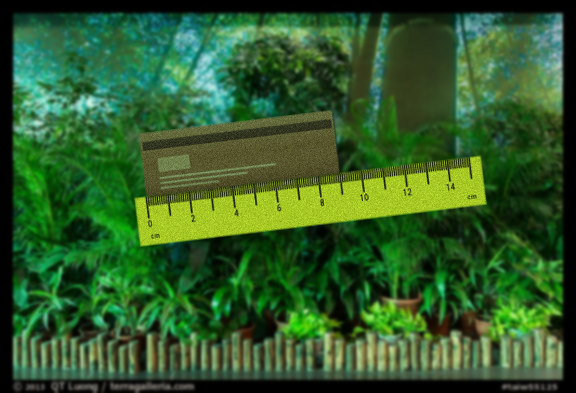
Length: {"value": 9, "unit": "cm"}
